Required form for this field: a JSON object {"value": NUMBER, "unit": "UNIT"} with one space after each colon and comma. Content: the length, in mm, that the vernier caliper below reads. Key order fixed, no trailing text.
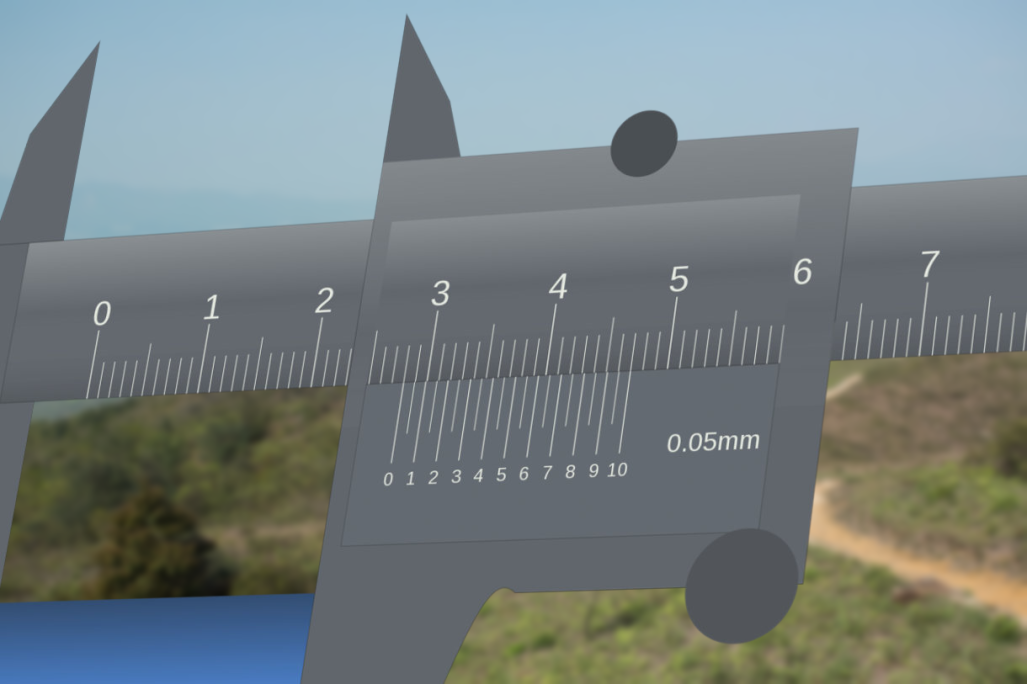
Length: {"value": 28.0, "unit": "mm"}
